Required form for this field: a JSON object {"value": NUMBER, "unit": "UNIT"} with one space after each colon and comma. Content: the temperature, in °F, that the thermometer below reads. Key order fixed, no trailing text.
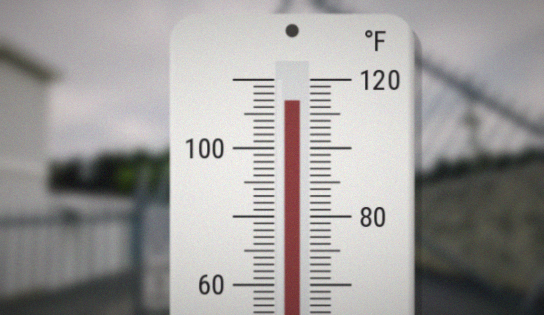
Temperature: {"value": 114, "unit": "°F"}
